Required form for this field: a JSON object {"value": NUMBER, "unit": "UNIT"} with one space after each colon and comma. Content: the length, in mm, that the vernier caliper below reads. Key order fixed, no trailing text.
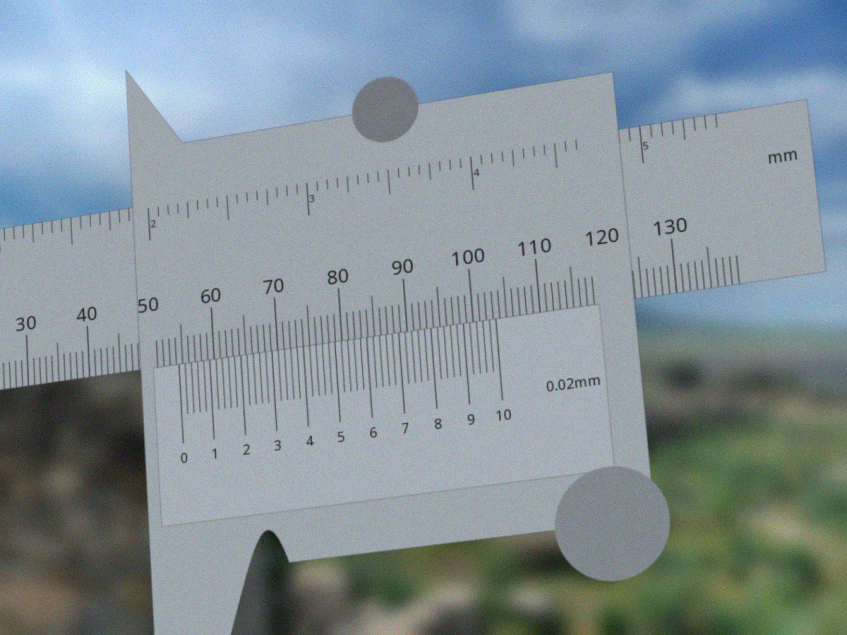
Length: {"value": 54.4, "unit": "mm"}
